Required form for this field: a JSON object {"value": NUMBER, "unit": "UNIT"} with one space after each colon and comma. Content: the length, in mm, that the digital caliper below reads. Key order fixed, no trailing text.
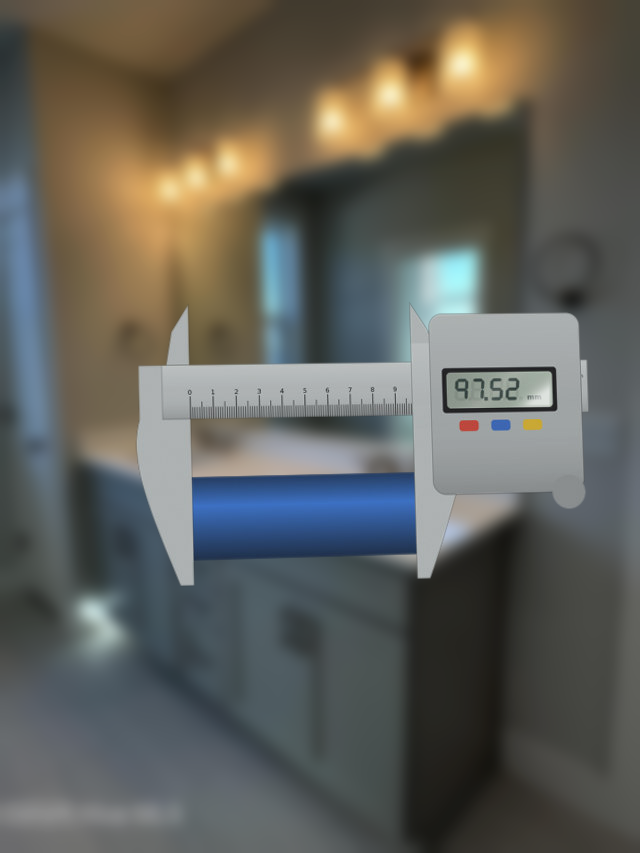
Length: {"value": 97.52, "unit": "mm"}
